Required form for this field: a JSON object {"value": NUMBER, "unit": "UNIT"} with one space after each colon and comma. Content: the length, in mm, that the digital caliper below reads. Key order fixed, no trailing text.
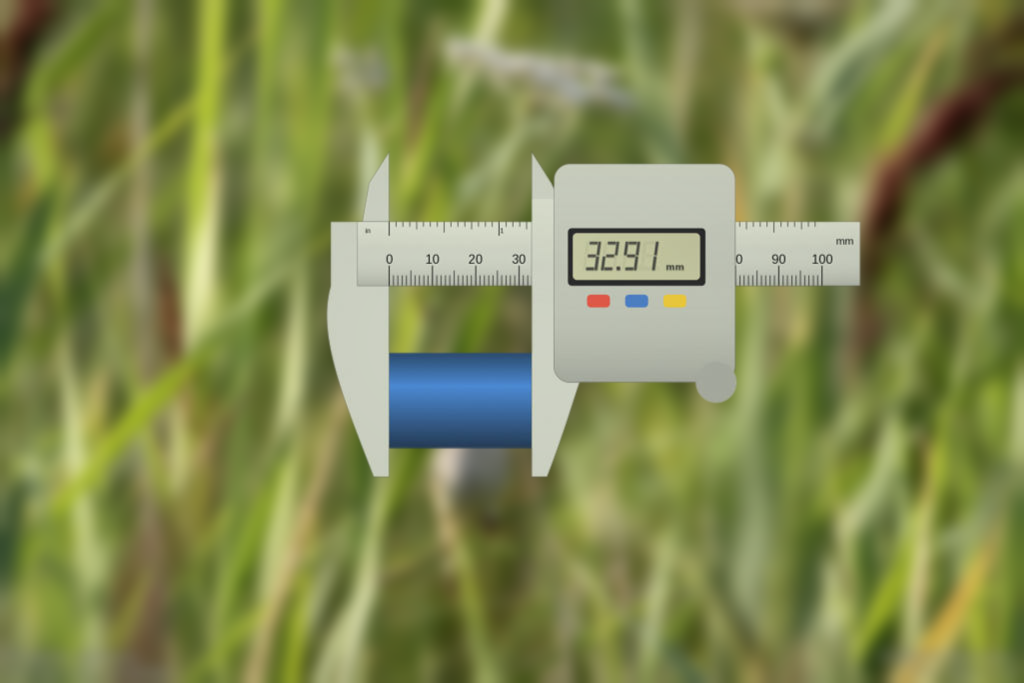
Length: {"value": 32.91, "unit": "mm"}
